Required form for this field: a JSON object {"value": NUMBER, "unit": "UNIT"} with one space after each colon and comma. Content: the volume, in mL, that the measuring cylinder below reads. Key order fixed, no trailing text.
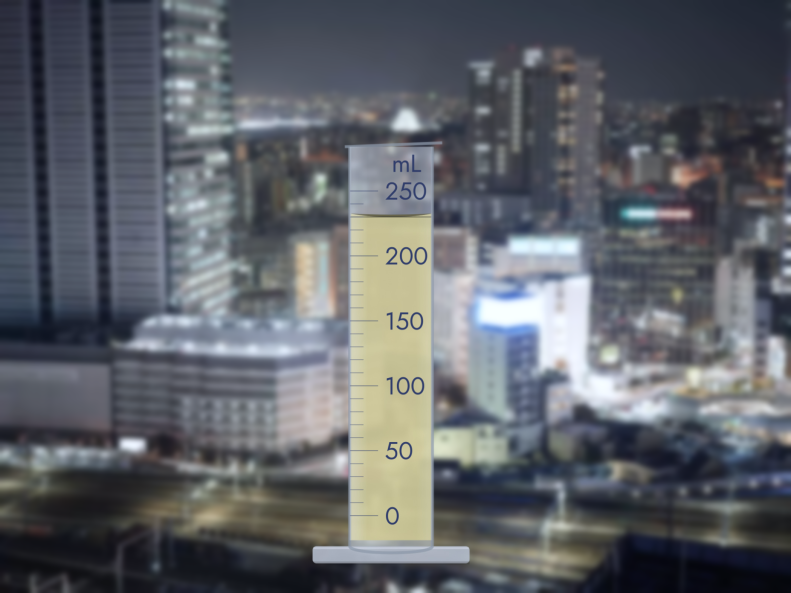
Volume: {"value": 230, "unit": "mL"}
